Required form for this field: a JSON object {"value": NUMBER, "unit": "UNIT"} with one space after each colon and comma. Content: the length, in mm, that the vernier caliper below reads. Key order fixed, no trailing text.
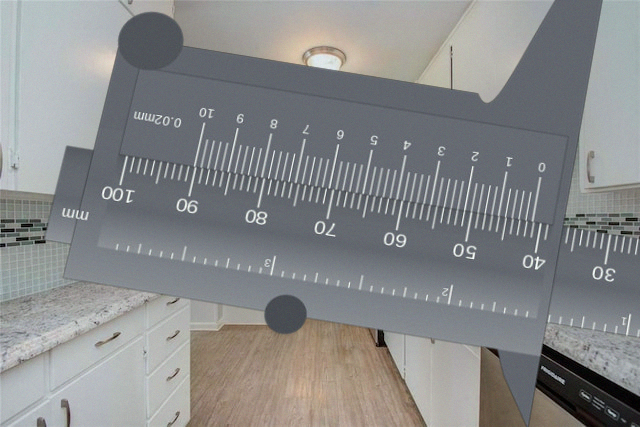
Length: {"value": 41.2, "unit": "mm"}
